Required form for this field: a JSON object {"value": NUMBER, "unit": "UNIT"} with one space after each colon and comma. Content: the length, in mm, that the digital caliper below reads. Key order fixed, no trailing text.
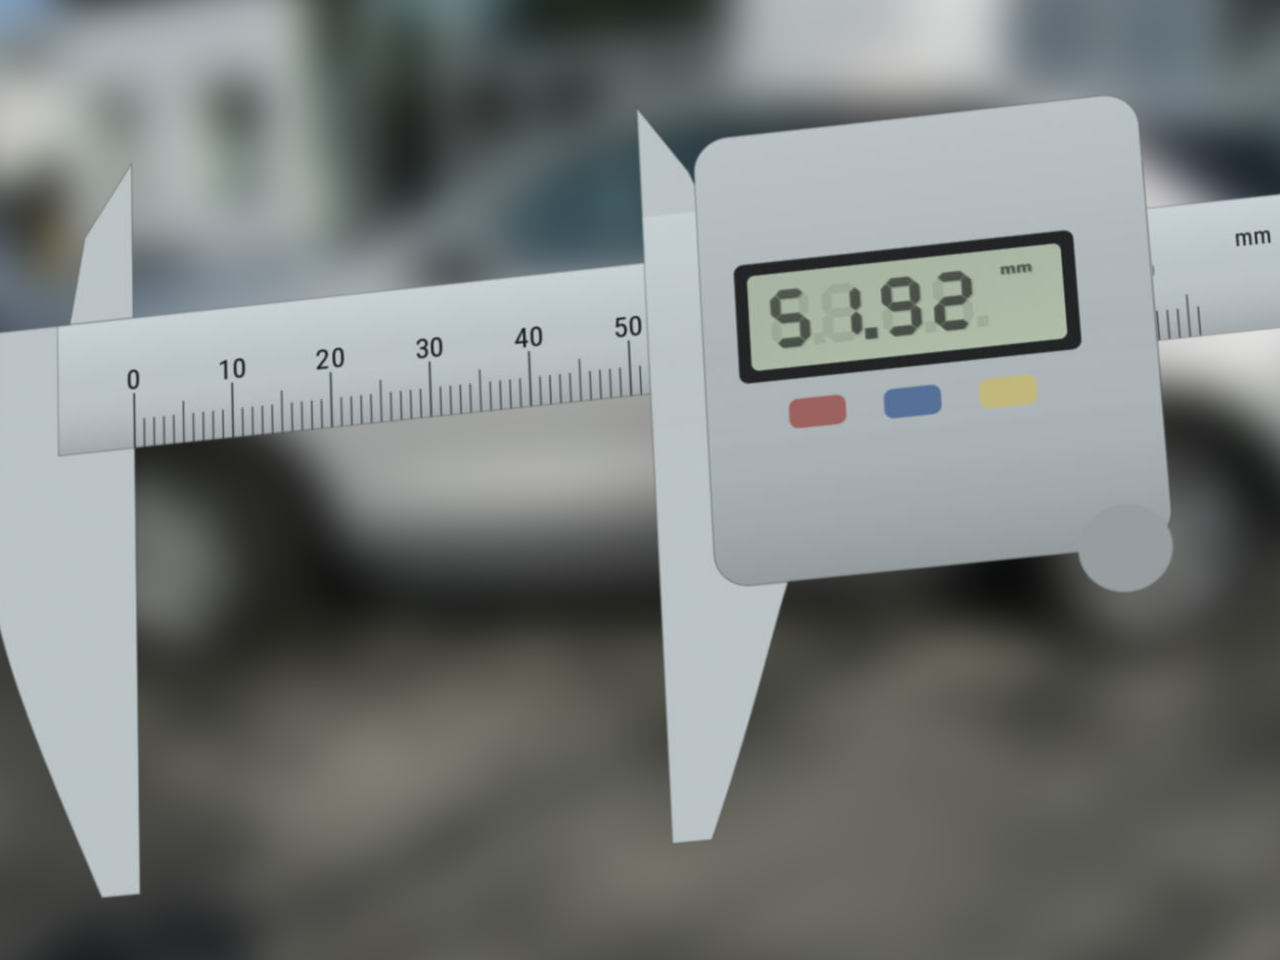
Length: {"value": 51.92, "unit": "mm"}
